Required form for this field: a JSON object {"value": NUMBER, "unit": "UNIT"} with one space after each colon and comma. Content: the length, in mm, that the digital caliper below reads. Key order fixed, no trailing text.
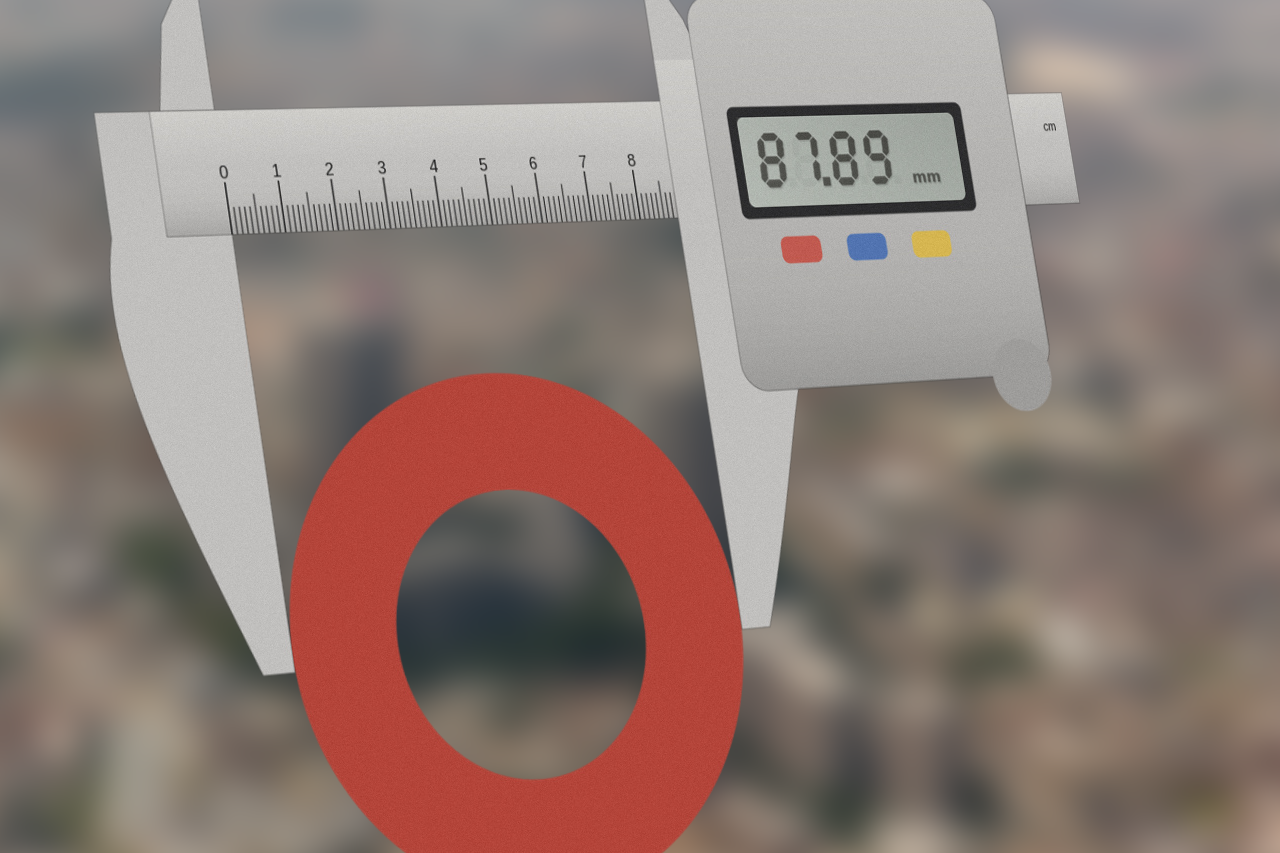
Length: {"value": 87.89, "unit": "mm"}
